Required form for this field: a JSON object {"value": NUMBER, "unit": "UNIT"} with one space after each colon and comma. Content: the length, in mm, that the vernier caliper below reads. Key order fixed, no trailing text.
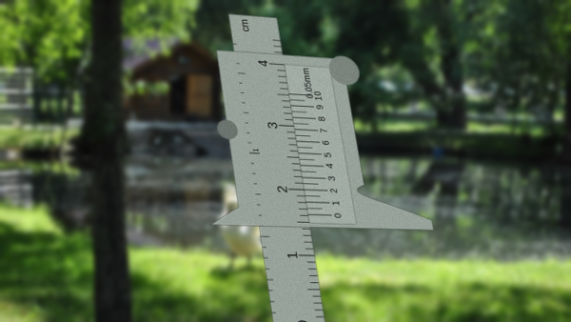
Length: {"value": 16.2, "unit": "mm"}
